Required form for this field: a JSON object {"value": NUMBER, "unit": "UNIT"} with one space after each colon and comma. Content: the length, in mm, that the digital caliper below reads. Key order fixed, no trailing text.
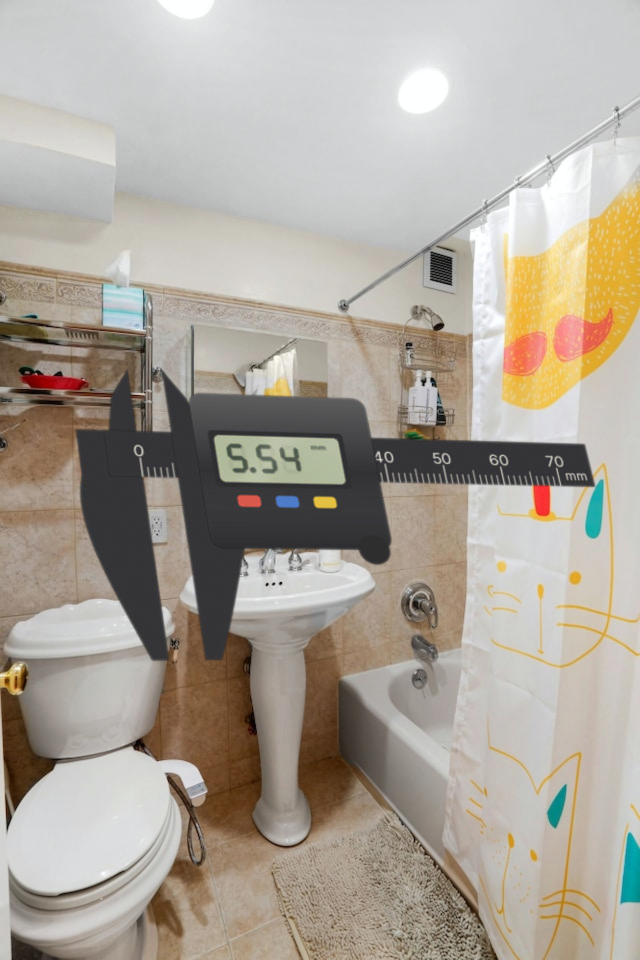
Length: {"value": 5.54, "unit": "mm"}
